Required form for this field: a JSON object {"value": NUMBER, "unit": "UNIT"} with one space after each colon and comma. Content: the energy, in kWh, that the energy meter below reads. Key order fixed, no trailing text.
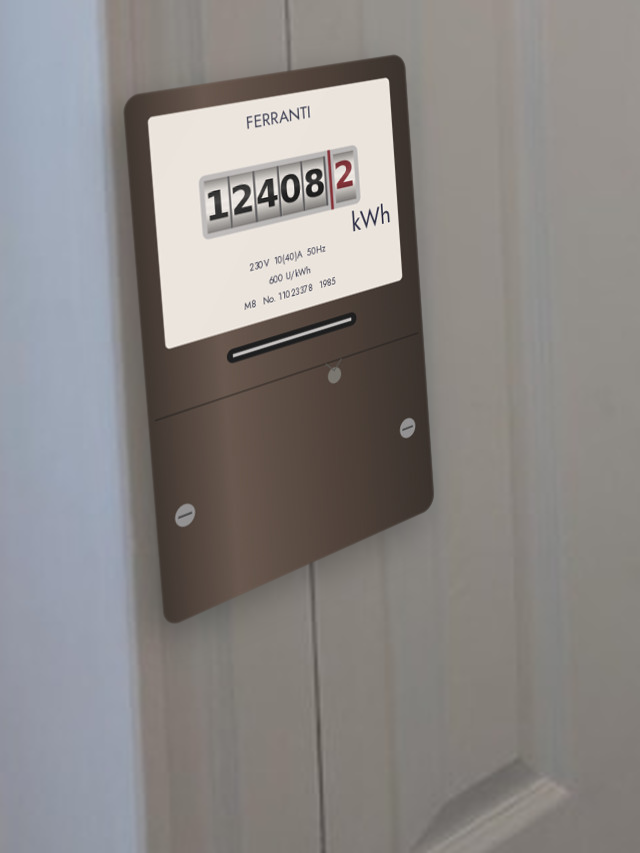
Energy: {"value": 12408.2, "unit": "kWh"}
